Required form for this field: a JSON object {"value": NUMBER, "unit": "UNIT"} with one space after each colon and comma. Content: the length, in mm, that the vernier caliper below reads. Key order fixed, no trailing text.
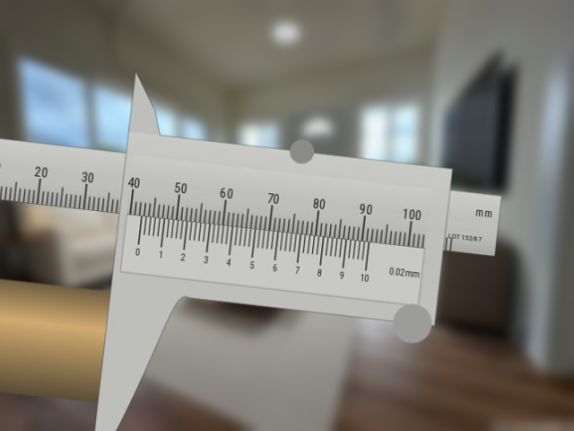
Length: {"value": 42.5, "unit": "mm"}
